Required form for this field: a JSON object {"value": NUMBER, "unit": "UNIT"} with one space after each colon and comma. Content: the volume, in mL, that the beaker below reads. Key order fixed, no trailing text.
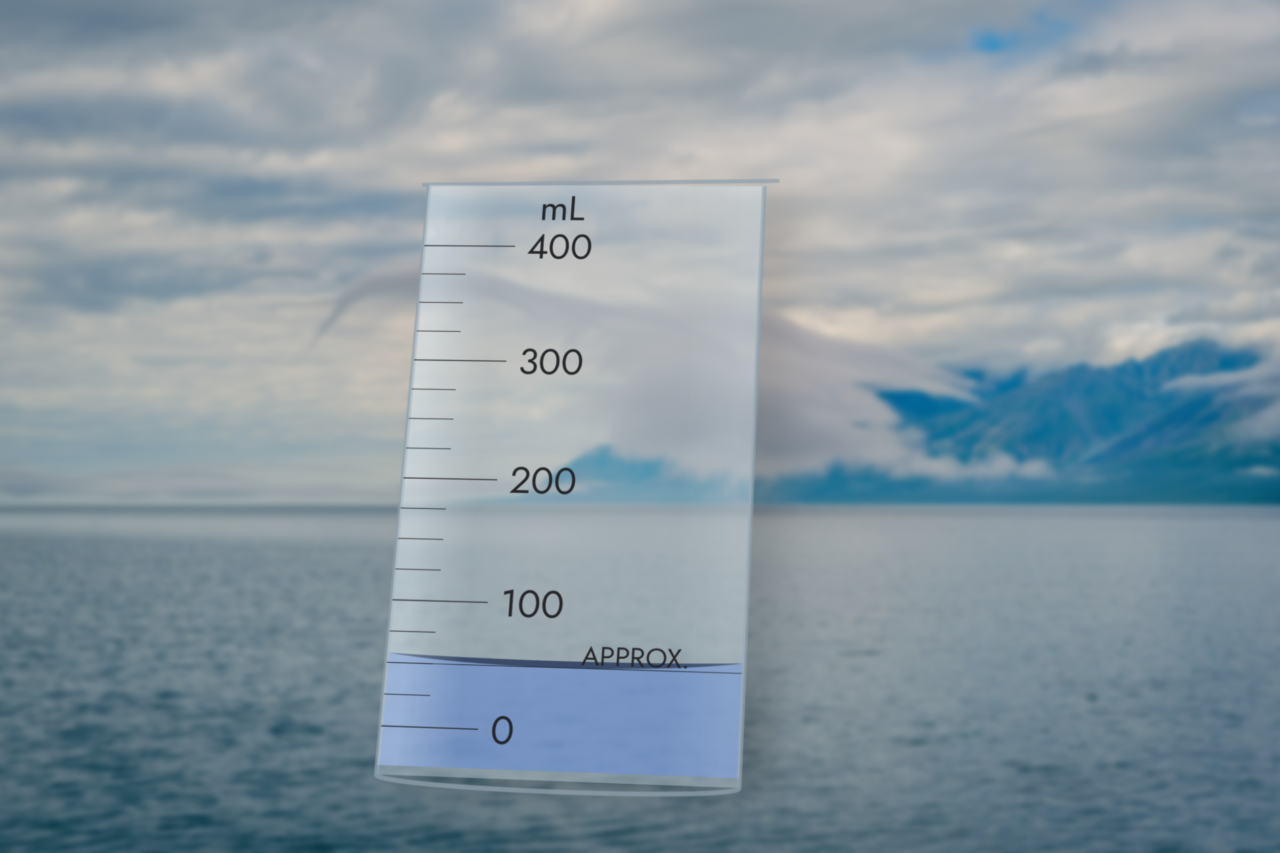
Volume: {"value": 50, "unit": "mL"}
